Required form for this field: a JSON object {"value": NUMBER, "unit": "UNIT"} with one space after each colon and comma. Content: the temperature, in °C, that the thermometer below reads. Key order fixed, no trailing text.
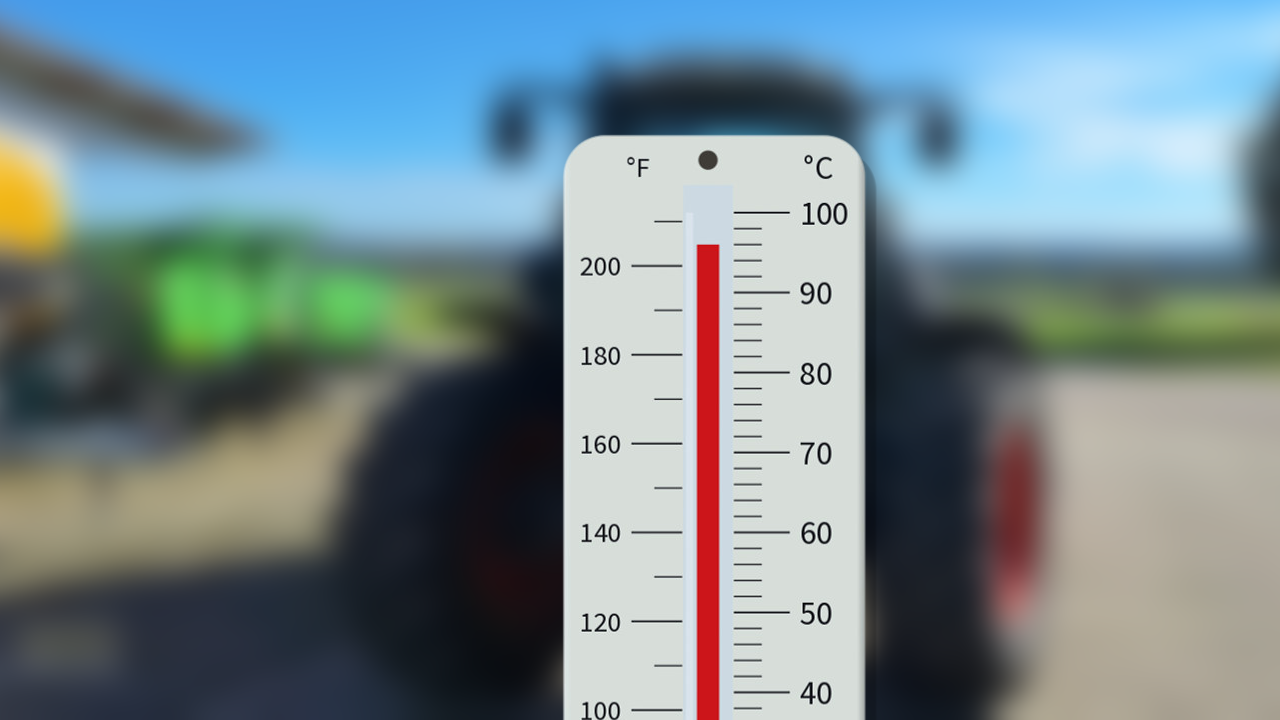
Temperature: {"value": 96, "unit": "°C"}
